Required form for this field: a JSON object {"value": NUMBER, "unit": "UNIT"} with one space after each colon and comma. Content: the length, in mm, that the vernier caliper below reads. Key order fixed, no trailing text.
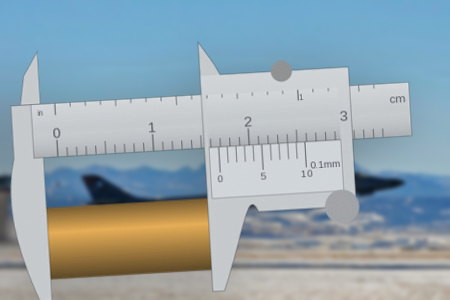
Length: {"value": 16.8, "unit": "mm"}
